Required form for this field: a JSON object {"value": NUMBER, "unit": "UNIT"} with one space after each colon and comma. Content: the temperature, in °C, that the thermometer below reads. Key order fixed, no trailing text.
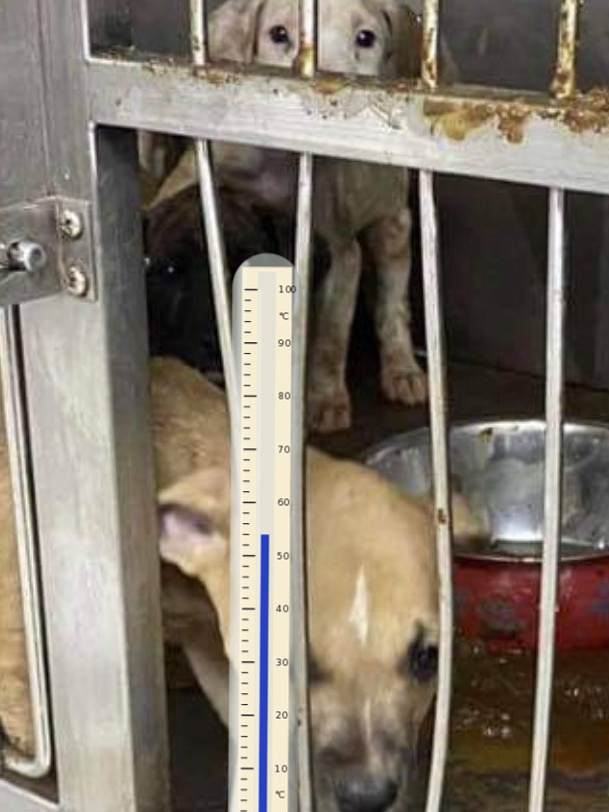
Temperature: {"value": 54, "unit": "°C"}
